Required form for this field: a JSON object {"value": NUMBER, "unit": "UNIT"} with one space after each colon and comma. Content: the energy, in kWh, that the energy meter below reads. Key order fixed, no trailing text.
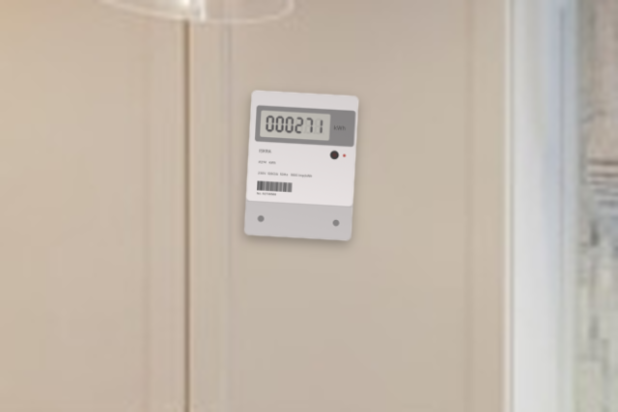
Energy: {"value": 271, "unit": "kWh"}
